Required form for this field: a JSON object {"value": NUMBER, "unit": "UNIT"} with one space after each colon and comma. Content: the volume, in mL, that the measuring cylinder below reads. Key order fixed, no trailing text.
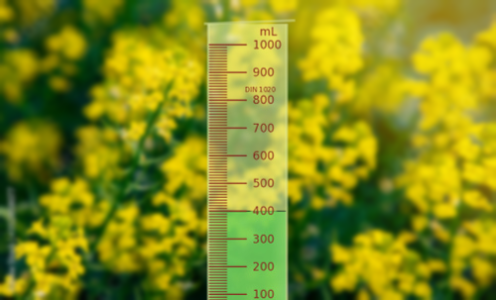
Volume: {"value": 400, "unit": "mL"}
